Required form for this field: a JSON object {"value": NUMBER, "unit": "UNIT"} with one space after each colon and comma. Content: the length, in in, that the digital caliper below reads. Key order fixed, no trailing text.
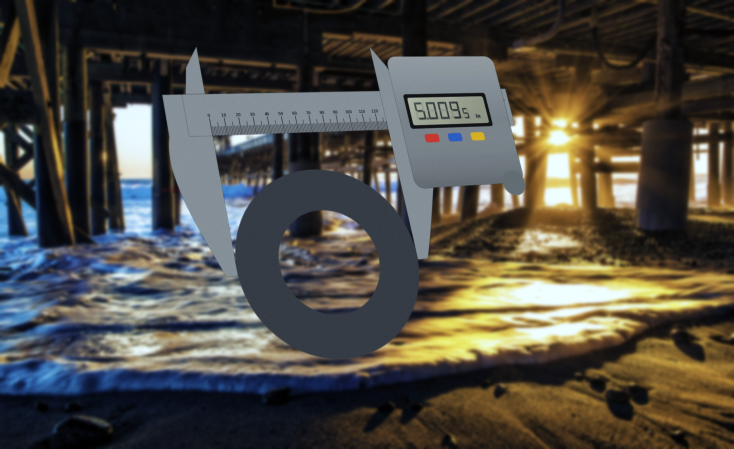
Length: {"value": 5.0095, "unit": "in"}
